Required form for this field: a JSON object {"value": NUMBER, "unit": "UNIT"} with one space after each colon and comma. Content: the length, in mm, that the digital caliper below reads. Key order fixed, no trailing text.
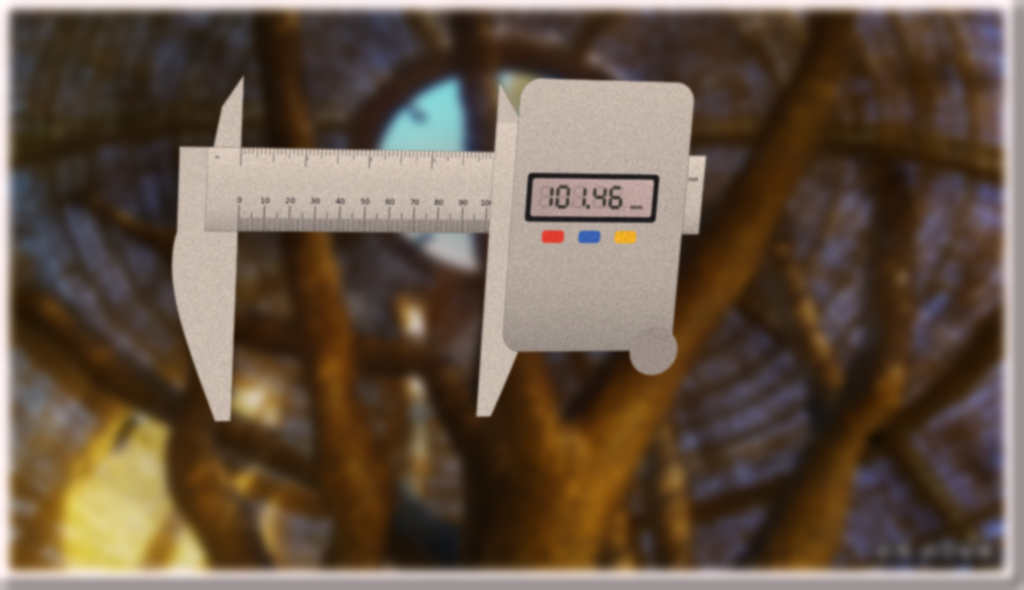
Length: {"value": 101.46, "unit": "mm"}
